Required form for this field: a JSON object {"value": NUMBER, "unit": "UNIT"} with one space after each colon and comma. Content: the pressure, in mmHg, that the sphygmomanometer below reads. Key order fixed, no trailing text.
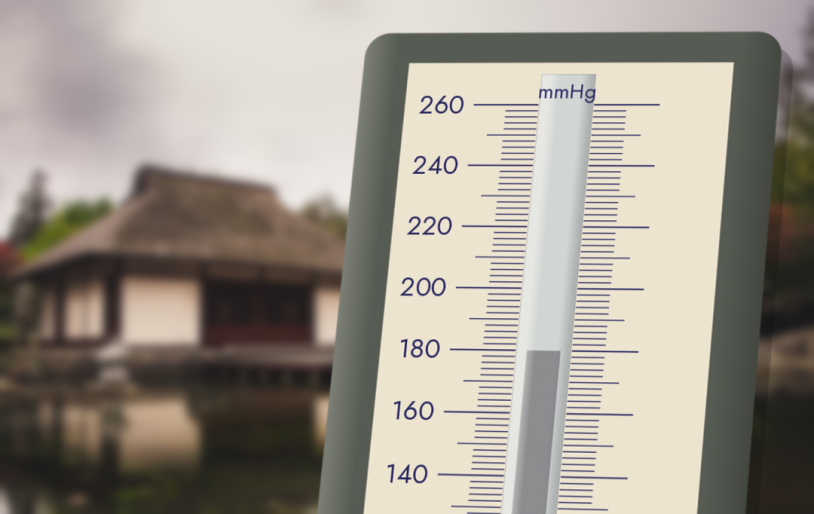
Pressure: {"value": 180, "unit": "mmHg"}
